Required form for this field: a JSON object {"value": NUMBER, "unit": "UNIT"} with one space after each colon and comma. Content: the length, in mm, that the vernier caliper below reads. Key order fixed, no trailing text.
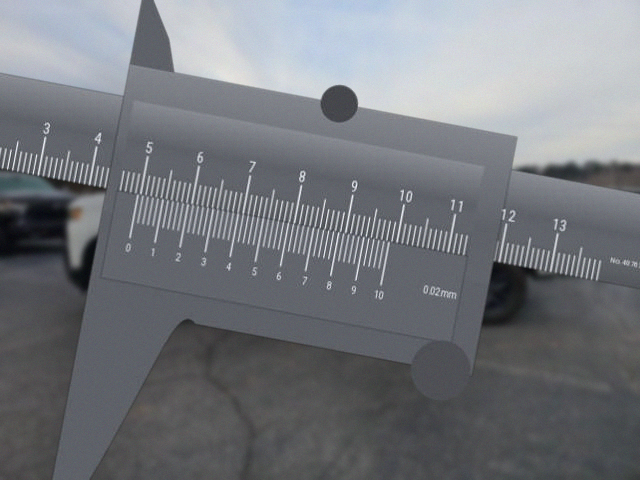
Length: {"value": 49.5, "unit": "mm"}
